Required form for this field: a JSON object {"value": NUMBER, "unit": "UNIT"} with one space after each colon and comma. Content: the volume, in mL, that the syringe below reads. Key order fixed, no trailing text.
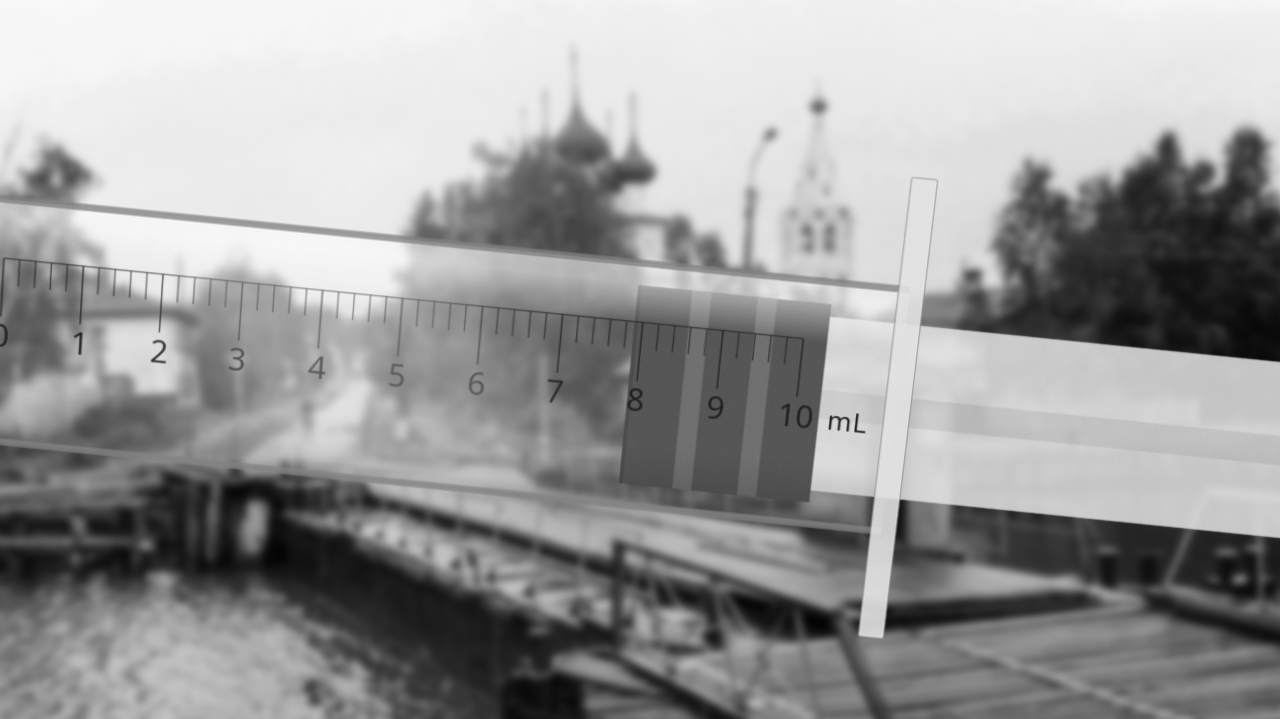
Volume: {"value": 7.9, "unit": "mL"}
